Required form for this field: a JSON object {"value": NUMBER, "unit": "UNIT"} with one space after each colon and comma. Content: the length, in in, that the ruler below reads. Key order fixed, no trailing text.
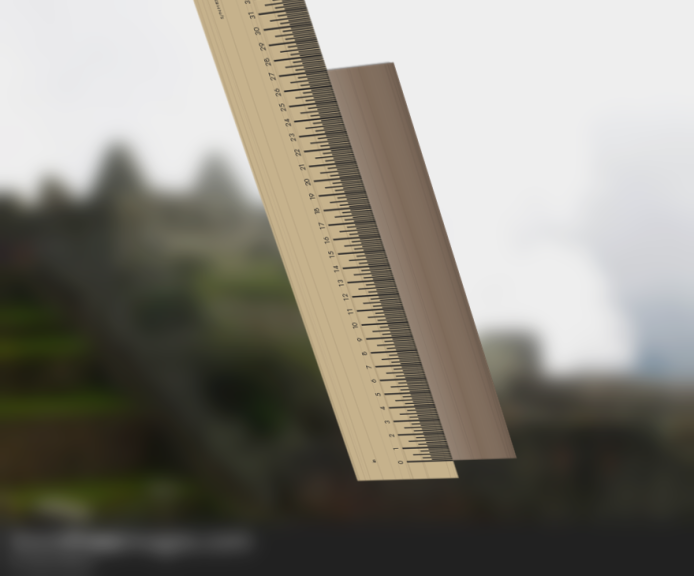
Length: {"value": 27, "unit": "in"}
